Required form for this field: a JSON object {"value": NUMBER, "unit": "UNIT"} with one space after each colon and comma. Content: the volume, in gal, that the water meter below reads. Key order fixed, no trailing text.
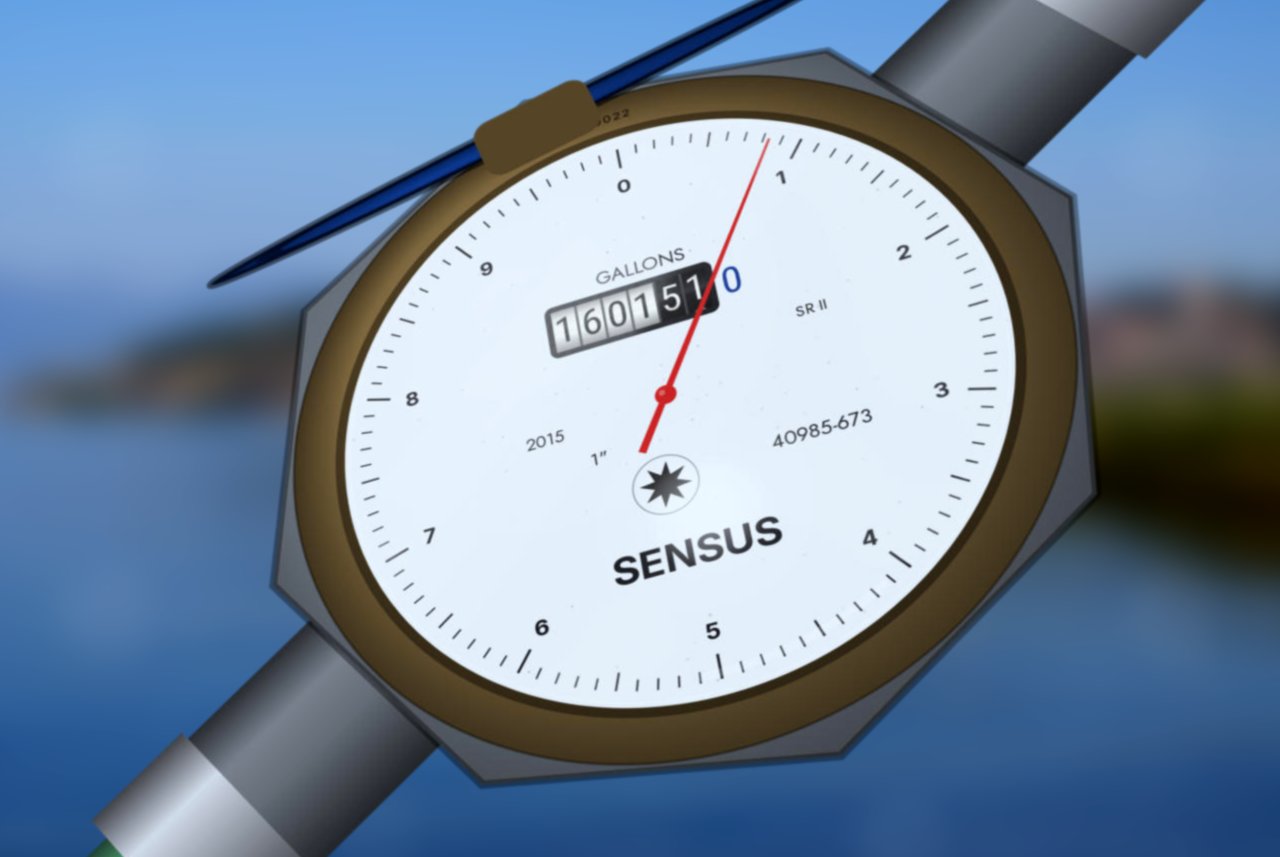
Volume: {"value": 1601510.8, "unit": "gal"}
